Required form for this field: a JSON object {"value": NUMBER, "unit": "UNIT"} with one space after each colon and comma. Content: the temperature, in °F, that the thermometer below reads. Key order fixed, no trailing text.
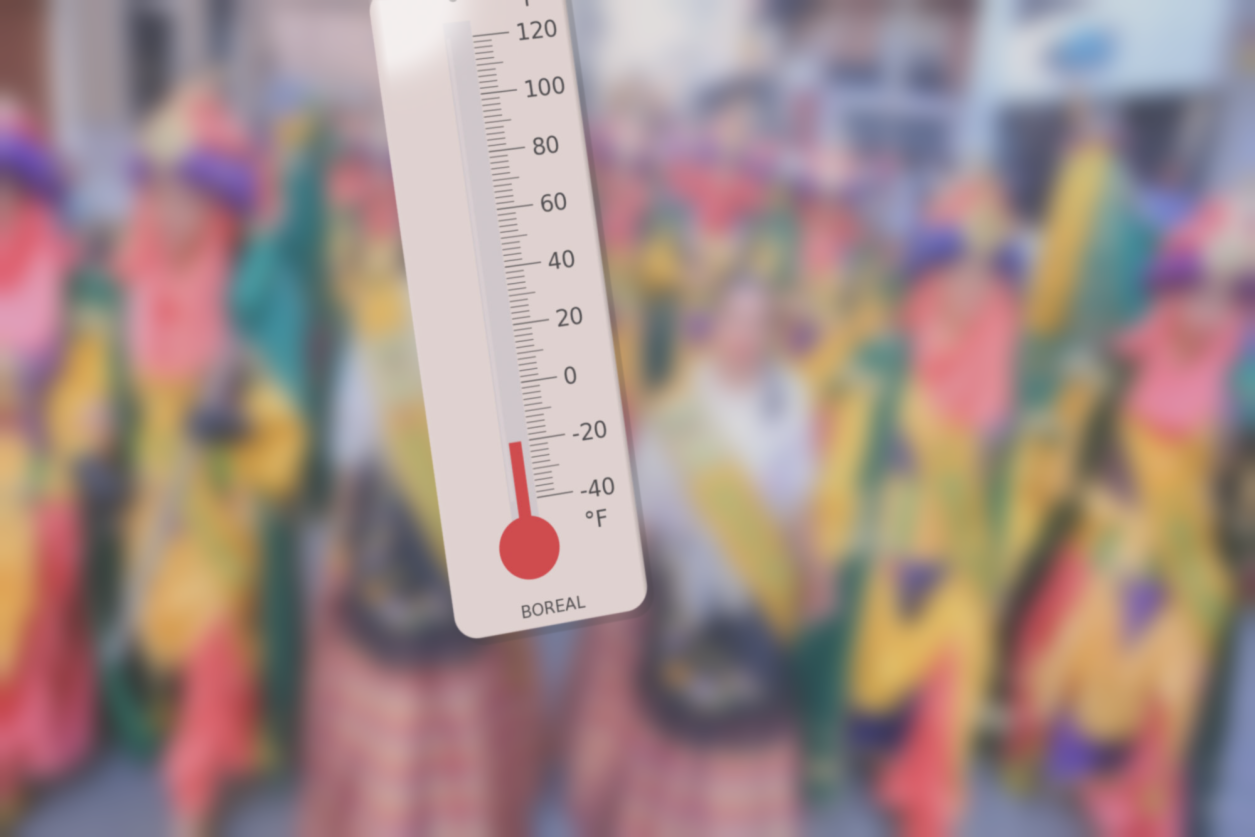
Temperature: {"value": -20, "unit": "°F"}
